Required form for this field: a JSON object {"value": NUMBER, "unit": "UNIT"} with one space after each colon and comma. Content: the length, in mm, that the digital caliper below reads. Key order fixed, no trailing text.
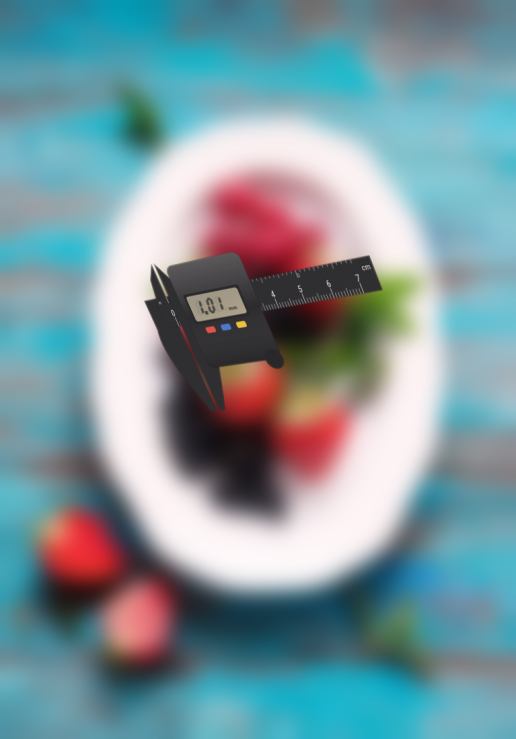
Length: {"value": 1.01, "unit": "mm"}
